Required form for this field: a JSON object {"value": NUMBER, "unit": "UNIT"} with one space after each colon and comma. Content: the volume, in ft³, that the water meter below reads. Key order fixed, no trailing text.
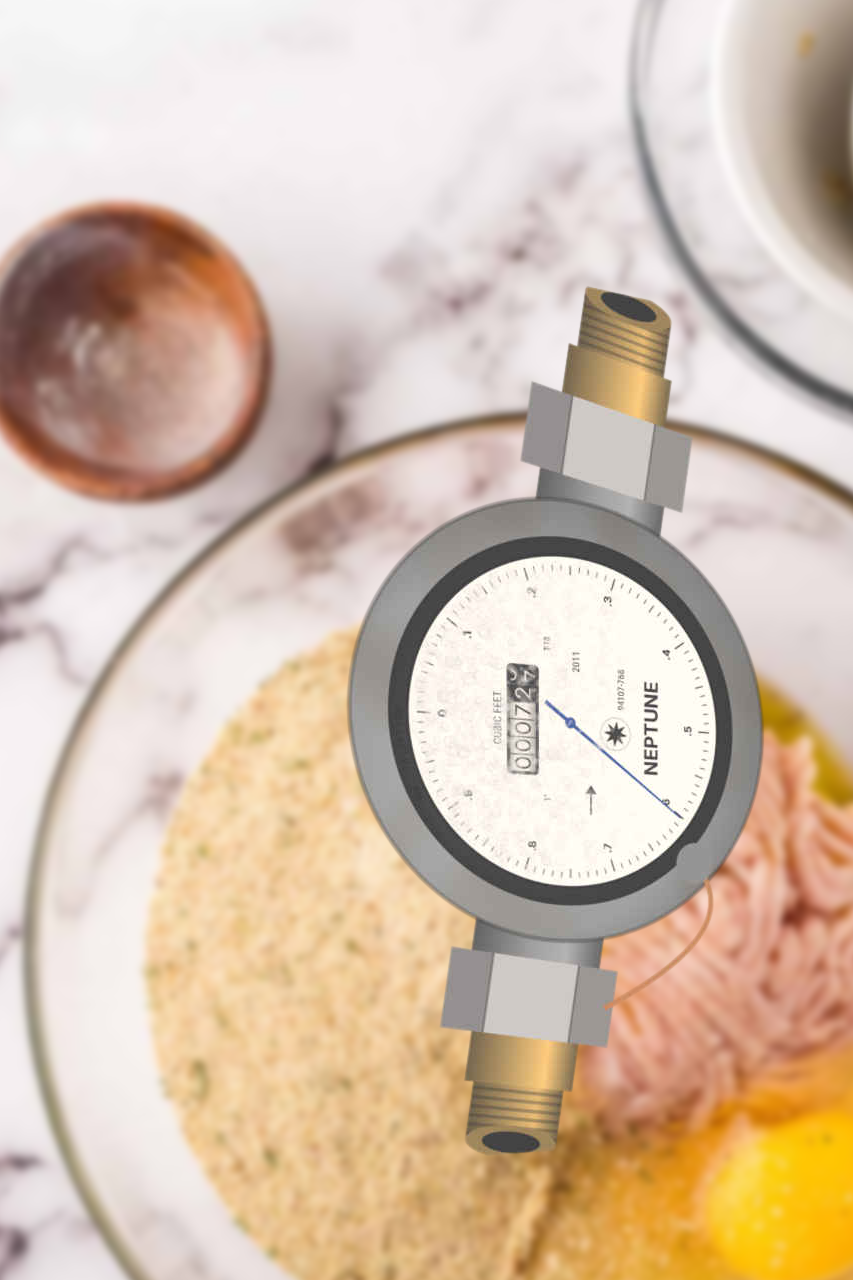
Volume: {"value": 726.60, "unit": "ft³"}
